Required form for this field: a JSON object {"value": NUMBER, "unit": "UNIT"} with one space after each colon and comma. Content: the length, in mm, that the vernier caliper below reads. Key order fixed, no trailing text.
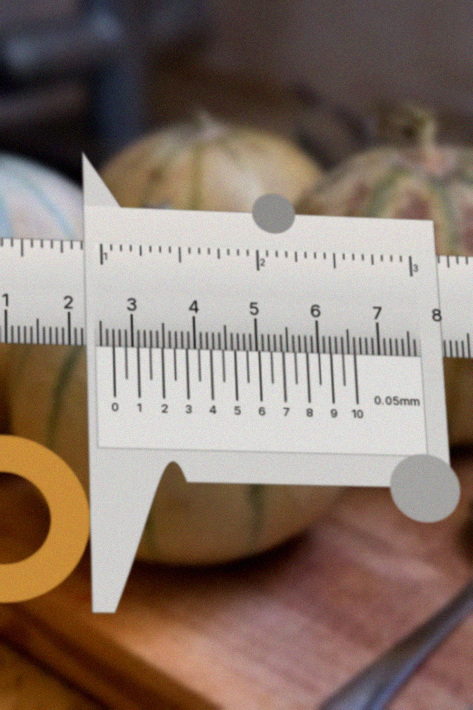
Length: {"value": 27.0, "unit": "mm"}
